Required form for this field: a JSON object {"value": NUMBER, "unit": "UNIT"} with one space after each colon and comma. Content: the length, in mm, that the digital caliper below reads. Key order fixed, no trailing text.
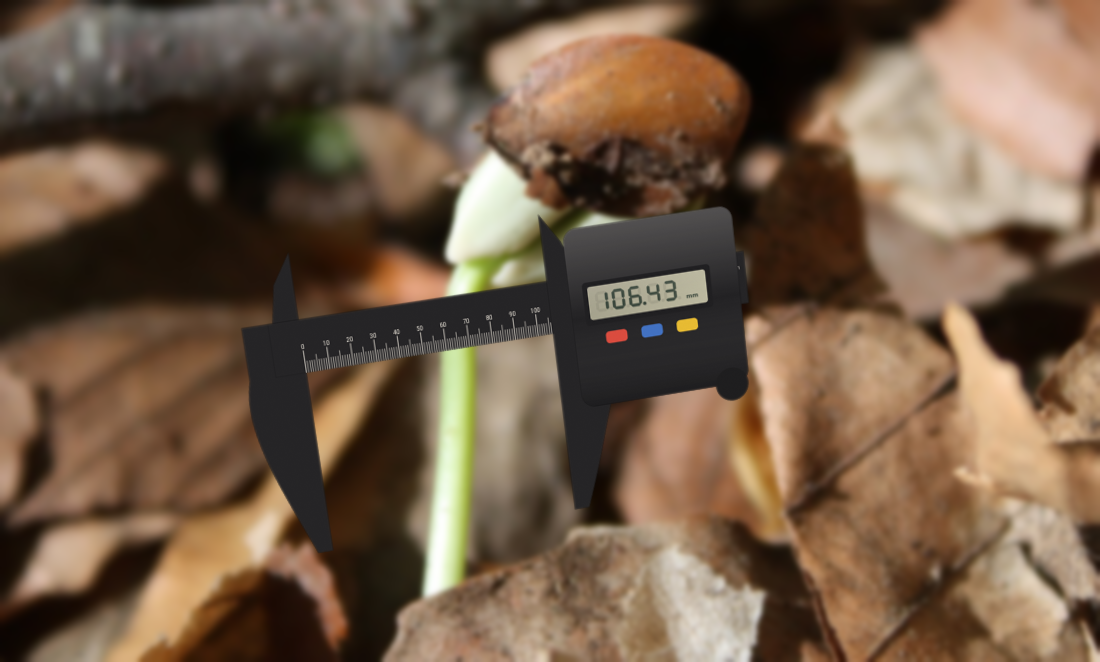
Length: {"value": 106.43, "unit": "mm"}
